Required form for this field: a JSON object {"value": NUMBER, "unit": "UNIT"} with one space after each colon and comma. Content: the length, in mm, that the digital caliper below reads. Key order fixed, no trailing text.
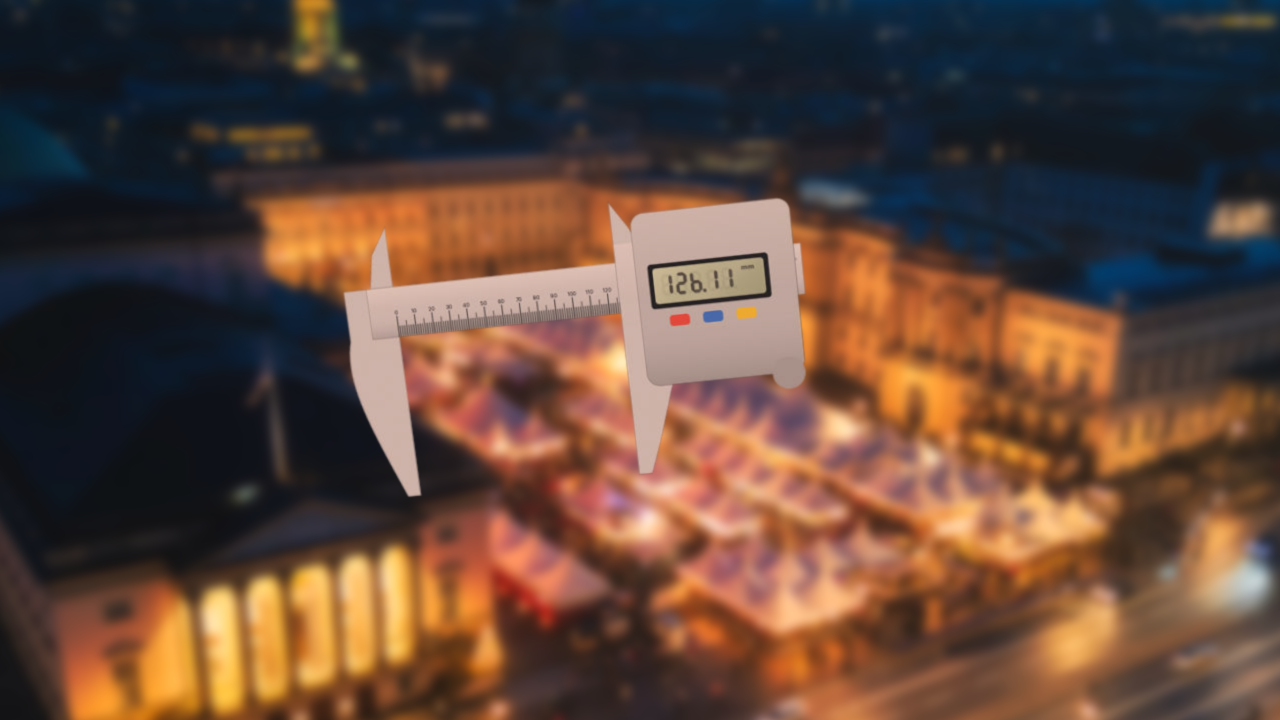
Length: {"value": 126.11, "unit": "mm"}
